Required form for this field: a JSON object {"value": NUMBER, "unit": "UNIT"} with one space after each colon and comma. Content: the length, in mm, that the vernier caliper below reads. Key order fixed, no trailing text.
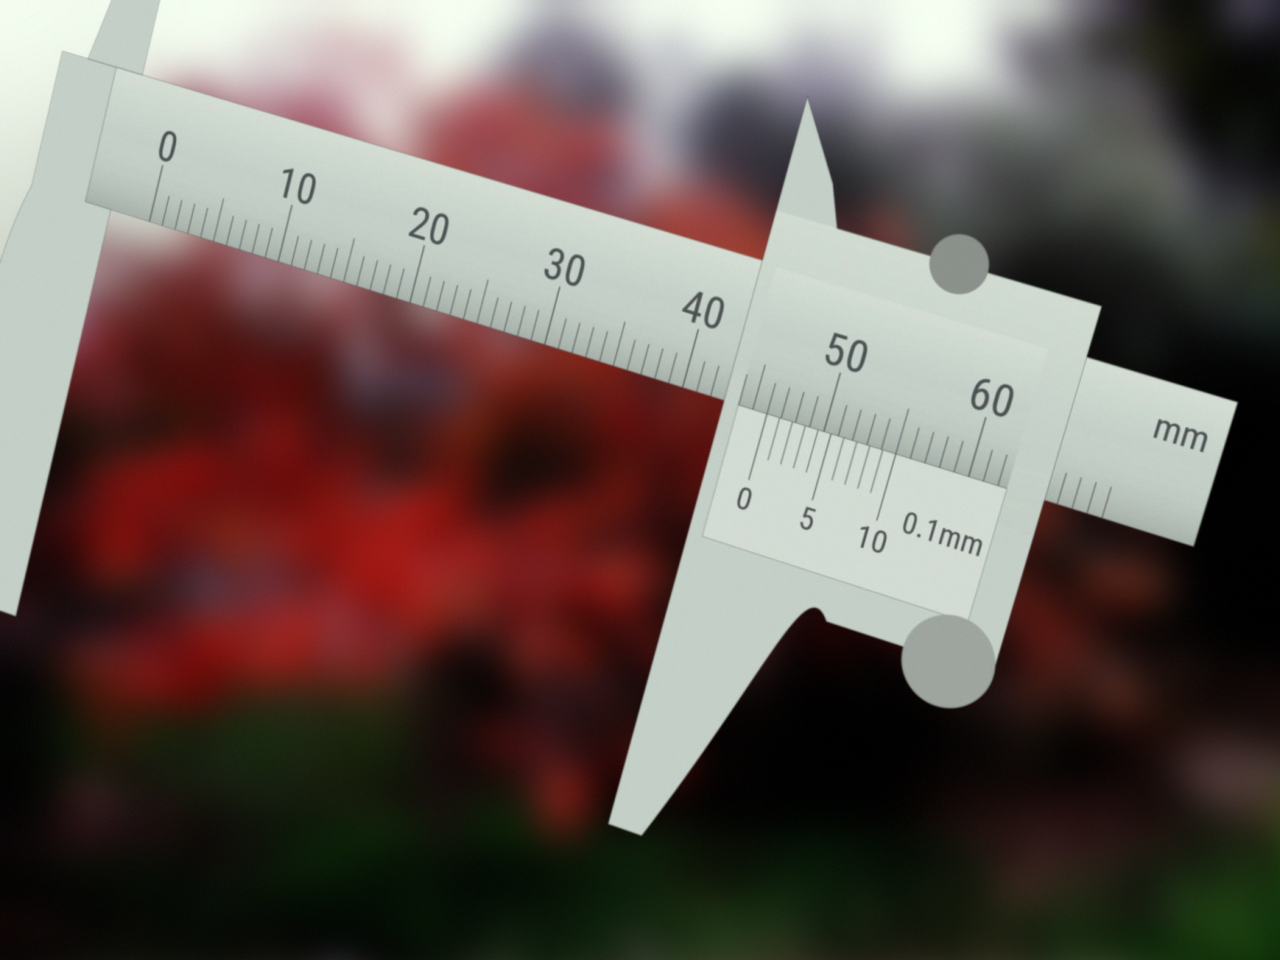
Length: {"value": 46.0, "unit": "mm"}
